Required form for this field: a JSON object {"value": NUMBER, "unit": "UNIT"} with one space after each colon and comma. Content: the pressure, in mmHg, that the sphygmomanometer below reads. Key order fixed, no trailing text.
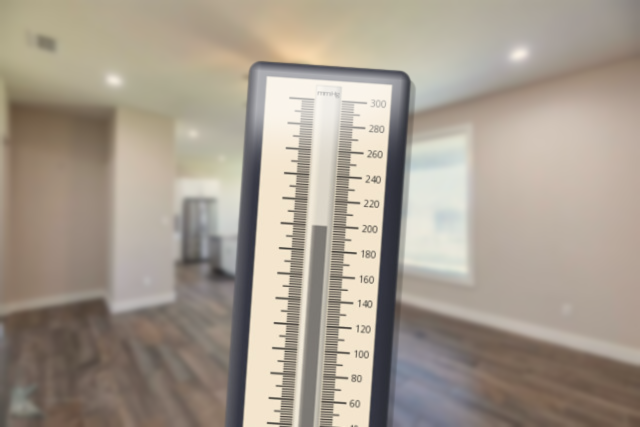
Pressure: {"value": 200, "unit": "mmHg"}
